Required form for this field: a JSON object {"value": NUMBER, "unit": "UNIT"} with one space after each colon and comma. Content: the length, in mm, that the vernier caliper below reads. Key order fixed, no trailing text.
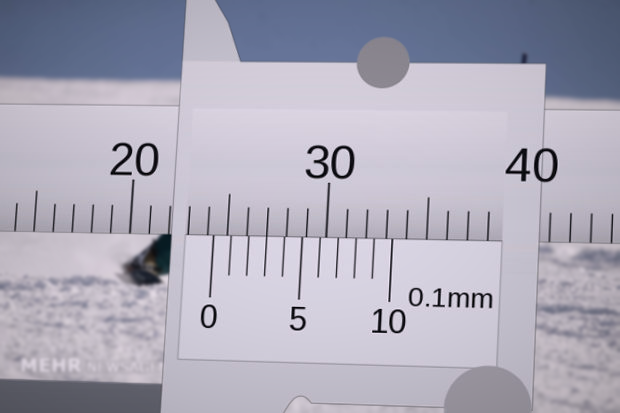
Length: {"value": 24.3, "unit": "mm"}
